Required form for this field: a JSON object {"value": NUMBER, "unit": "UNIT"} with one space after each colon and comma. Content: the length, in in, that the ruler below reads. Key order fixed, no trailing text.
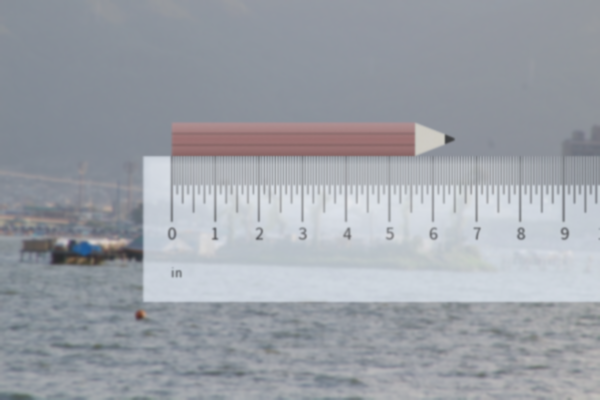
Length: {"value": 6.5, "unit": "in"}
